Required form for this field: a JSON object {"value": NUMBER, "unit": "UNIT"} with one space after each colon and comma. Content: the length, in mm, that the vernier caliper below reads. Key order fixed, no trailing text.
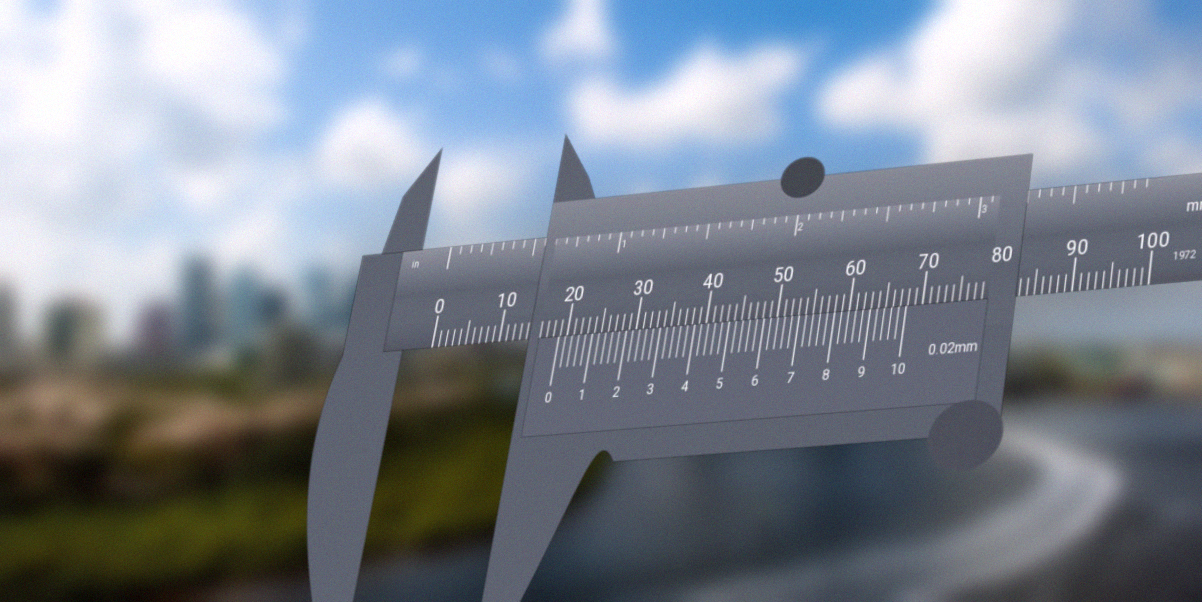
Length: {"value": 18.8, "unit": "mm"}
